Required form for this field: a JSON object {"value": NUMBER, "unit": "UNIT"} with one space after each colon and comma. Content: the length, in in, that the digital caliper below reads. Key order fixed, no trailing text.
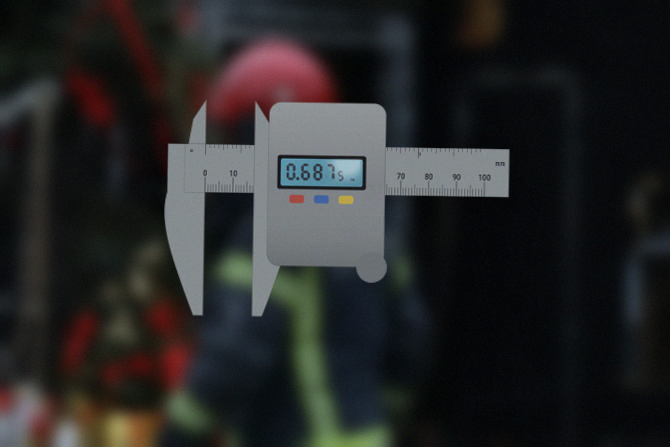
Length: {"value": 0.6875, "unit": "in"}
